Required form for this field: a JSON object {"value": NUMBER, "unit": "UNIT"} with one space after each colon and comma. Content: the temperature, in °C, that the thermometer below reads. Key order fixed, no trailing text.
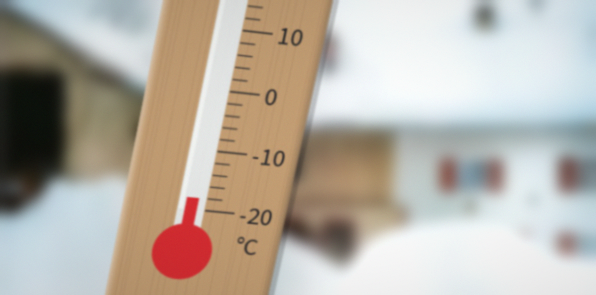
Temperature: {"value": -18, "unit": "°C"}
